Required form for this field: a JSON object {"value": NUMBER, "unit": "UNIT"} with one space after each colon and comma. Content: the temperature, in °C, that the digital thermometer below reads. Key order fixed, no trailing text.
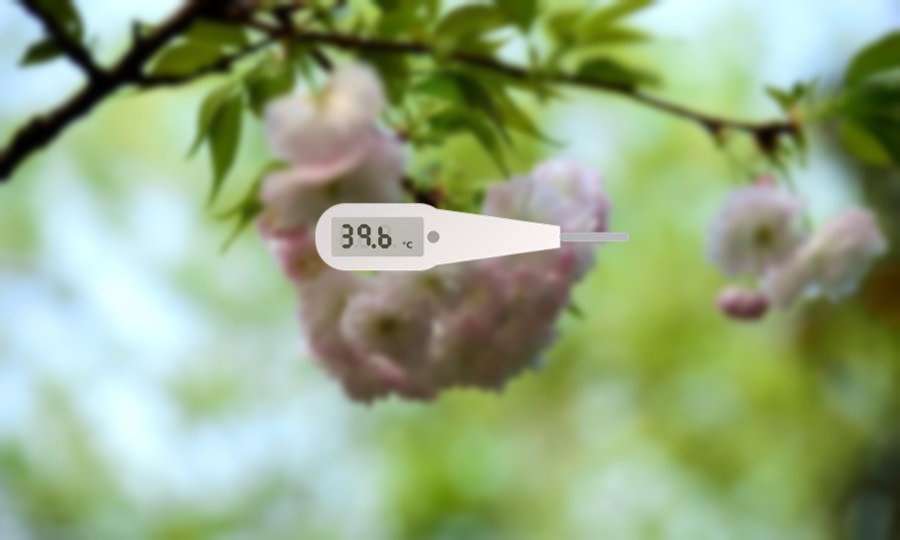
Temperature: {"value": 39.6, "unit": "°C"}
